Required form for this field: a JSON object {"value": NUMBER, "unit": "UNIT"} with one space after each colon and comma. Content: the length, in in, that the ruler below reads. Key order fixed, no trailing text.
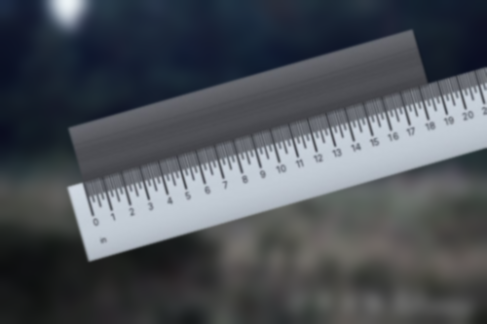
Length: {"value": 18.5, "unit": "in"}
